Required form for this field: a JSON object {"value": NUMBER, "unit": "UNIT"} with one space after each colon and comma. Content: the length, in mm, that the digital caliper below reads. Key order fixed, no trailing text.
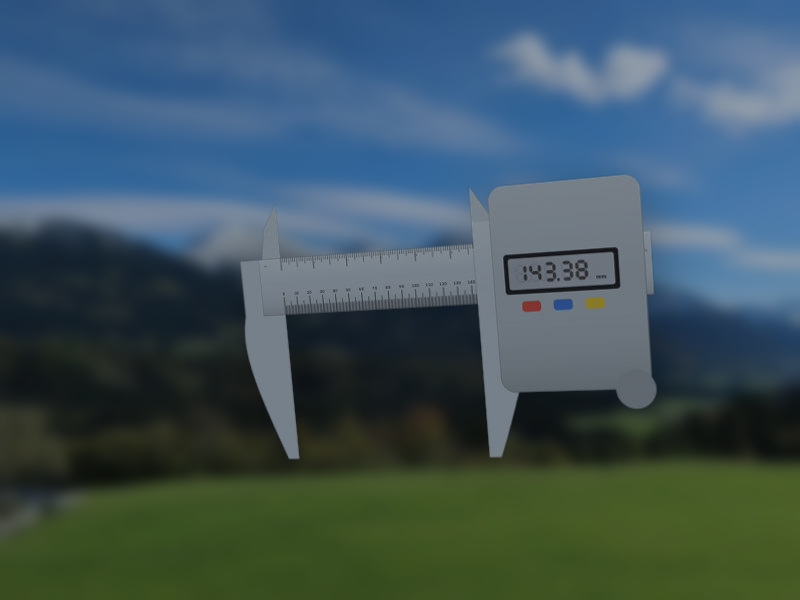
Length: {"value": 143.38, "unit": "mm"}
